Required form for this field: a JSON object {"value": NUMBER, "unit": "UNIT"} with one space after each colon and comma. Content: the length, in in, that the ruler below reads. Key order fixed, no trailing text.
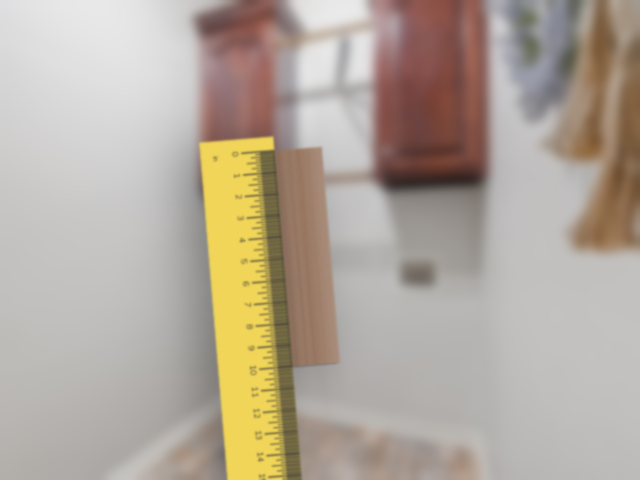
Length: {"value": 10, "unit": "in"}
